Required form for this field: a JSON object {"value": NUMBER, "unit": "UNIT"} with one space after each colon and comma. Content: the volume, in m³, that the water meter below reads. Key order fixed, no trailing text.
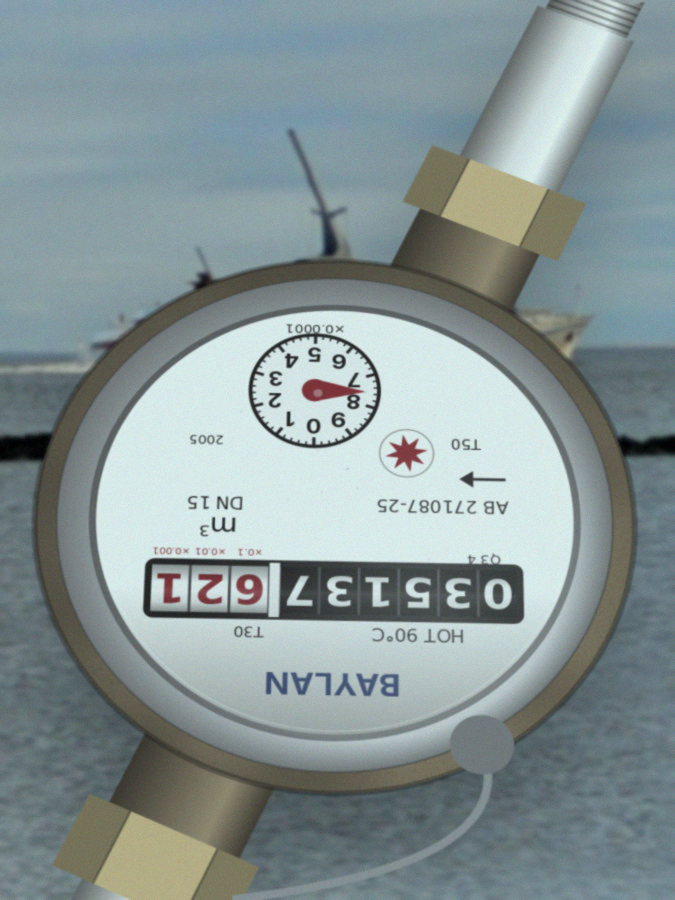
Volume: {"value": 35137.6217, "unit": "m³"}
